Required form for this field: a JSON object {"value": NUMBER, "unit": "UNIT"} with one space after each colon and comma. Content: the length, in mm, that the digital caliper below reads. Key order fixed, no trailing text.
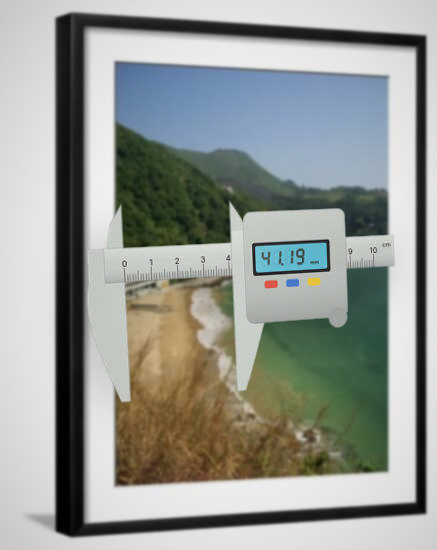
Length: {"value": 41.19, "unit": "mm"}
